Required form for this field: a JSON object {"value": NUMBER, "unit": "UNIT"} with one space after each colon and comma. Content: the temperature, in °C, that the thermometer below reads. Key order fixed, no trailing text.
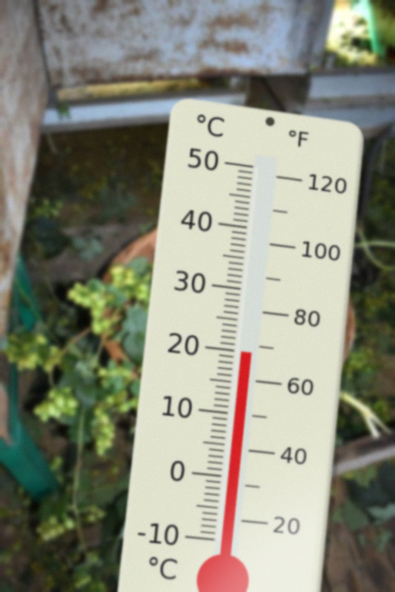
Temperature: {"value": 20, "unit": "°C"}
